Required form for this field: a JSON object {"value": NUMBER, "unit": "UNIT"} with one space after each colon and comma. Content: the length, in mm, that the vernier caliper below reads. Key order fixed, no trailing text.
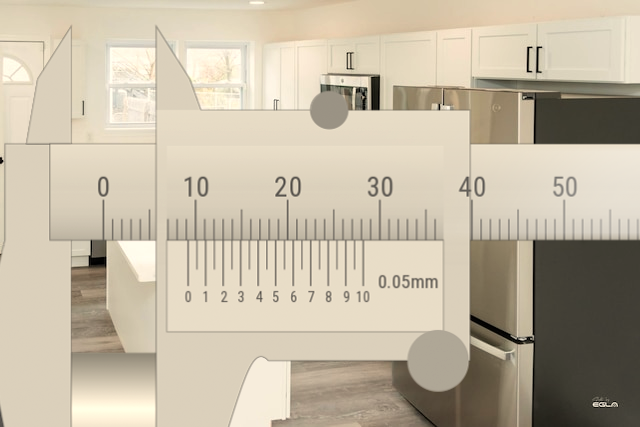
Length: {"value": 9.2, "unit": "mm"}
